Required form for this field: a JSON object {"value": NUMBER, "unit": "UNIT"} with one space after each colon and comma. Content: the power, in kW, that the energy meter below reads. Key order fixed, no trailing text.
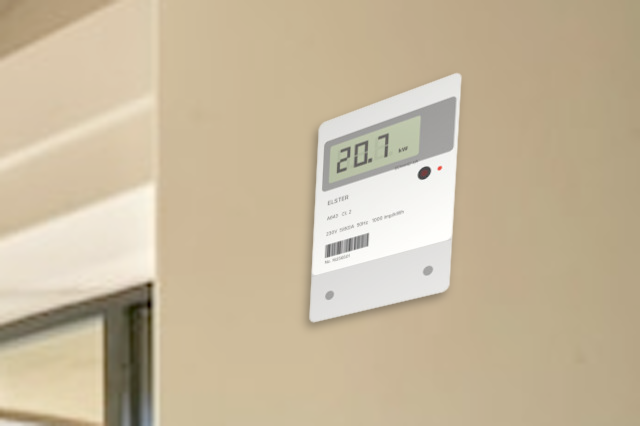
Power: {"value": 20.7, "unit": "kW"}
